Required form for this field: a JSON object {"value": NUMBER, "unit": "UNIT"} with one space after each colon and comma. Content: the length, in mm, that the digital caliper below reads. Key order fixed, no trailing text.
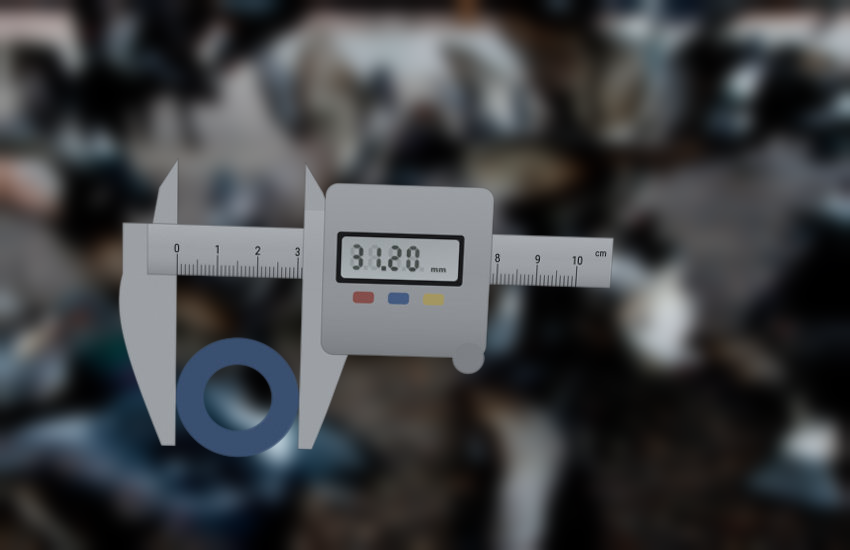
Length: {"value": 31.20, "unit": "mm"}
